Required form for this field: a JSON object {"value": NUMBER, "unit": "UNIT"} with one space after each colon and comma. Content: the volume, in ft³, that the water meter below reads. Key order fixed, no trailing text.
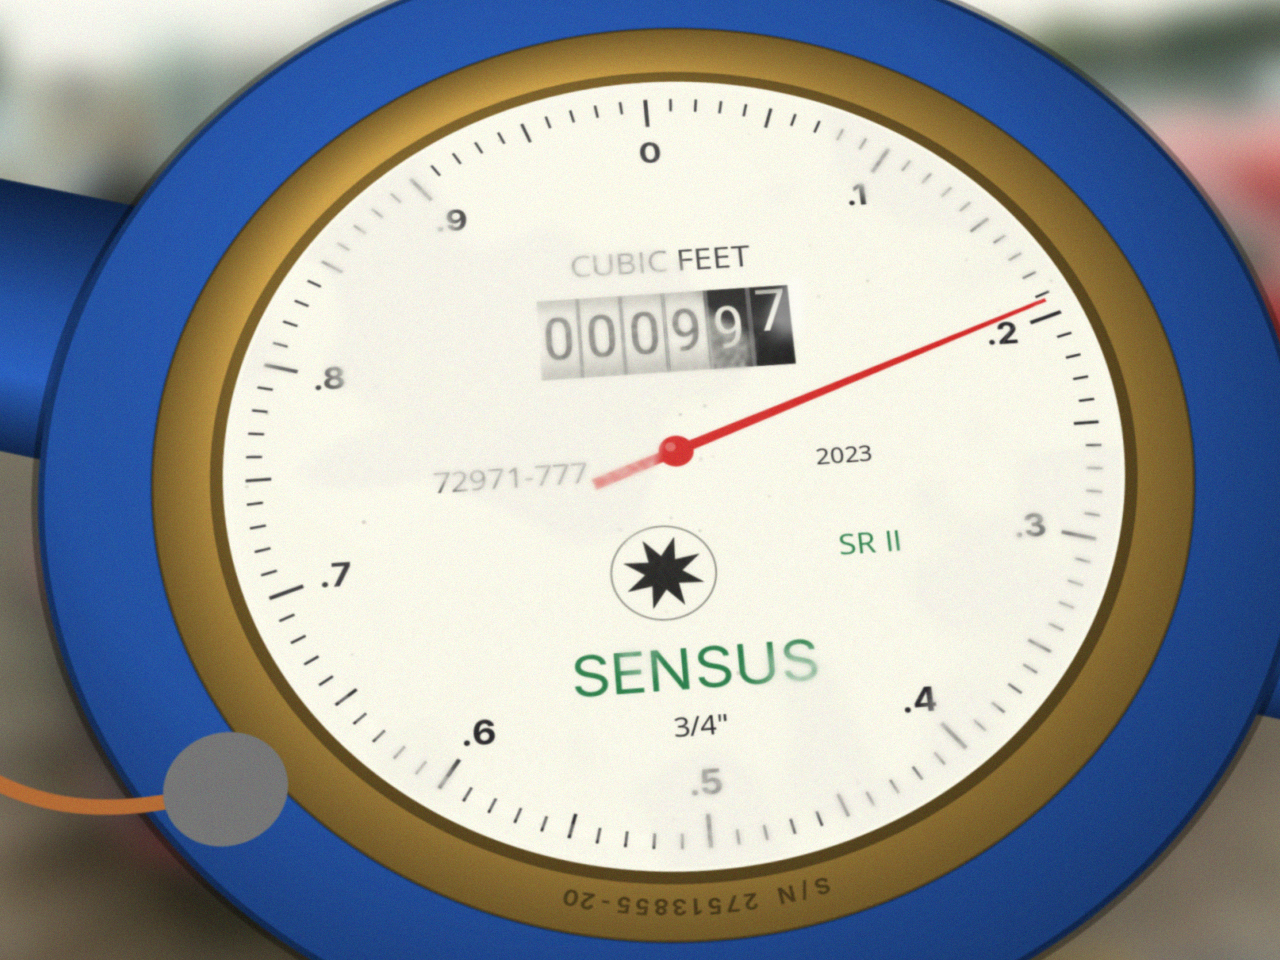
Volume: {"value": 997.19, "unit": "ft³"}
